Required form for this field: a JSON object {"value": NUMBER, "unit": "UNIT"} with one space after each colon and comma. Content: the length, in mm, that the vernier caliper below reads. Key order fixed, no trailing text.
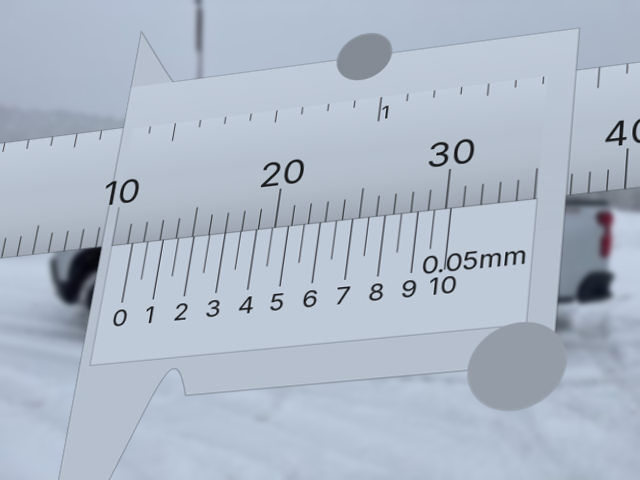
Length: {"value": 11.3, "unit": "mm"}
